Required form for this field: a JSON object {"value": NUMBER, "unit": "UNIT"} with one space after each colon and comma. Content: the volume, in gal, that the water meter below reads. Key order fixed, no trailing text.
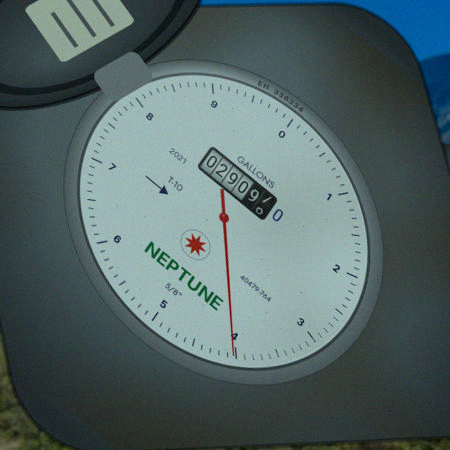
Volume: {"value": 290974.0, "unit": "gal"}
